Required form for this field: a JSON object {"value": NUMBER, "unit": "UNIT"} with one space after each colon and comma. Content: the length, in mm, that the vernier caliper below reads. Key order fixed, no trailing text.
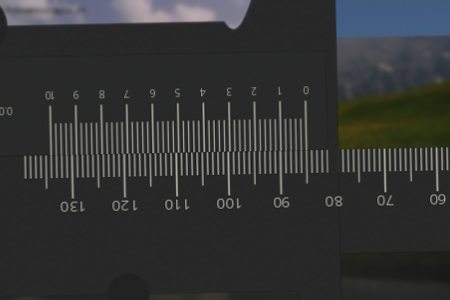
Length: {"value": 85.0, "unit": "mm"}
